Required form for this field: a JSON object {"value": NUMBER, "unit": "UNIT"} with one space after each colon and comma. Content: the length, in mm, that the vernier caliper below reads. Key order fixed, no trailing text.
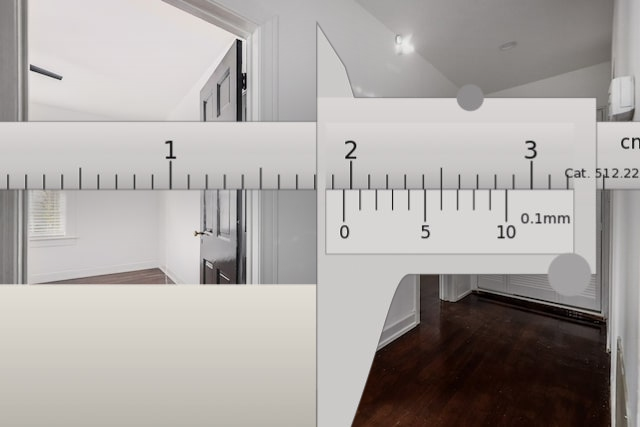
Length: {"value": 19.6, "unit": "mm"}
